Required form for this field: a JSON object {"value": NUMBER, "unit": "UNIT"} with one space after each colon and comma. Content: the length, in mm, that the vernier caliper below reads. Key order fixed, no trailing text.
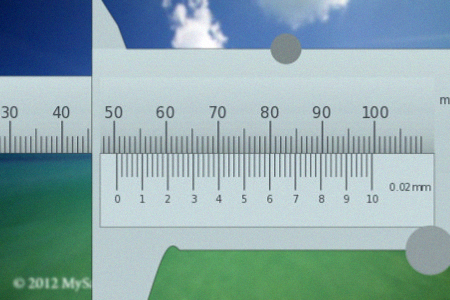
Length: {"value": 50.5, "unit": "mm"}
